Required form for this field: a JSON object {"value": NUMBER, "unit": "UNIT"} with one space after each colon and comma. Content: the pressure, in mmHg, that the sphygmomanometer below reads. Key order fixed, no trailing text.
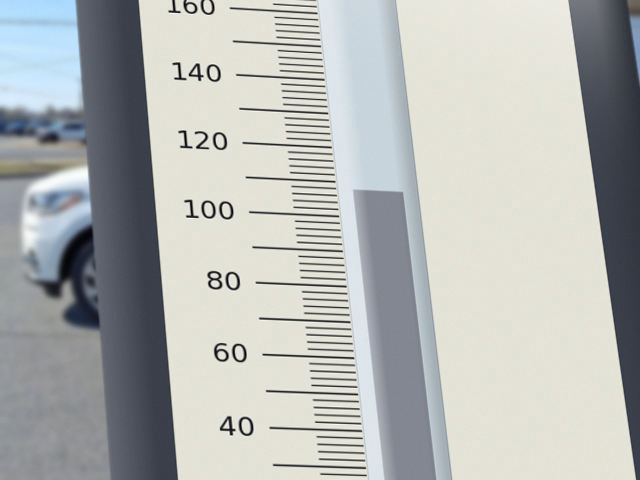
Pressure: {"value": 108, "unit": "mmHg"}
